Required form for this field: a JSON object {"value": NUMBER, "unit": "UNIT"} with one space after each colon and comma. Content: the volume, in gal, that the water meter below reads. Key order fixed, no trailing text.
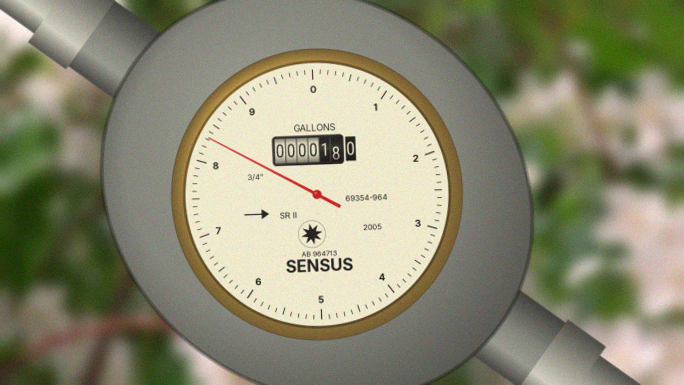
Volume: {"value": 178.3, "unit": "gal"}
